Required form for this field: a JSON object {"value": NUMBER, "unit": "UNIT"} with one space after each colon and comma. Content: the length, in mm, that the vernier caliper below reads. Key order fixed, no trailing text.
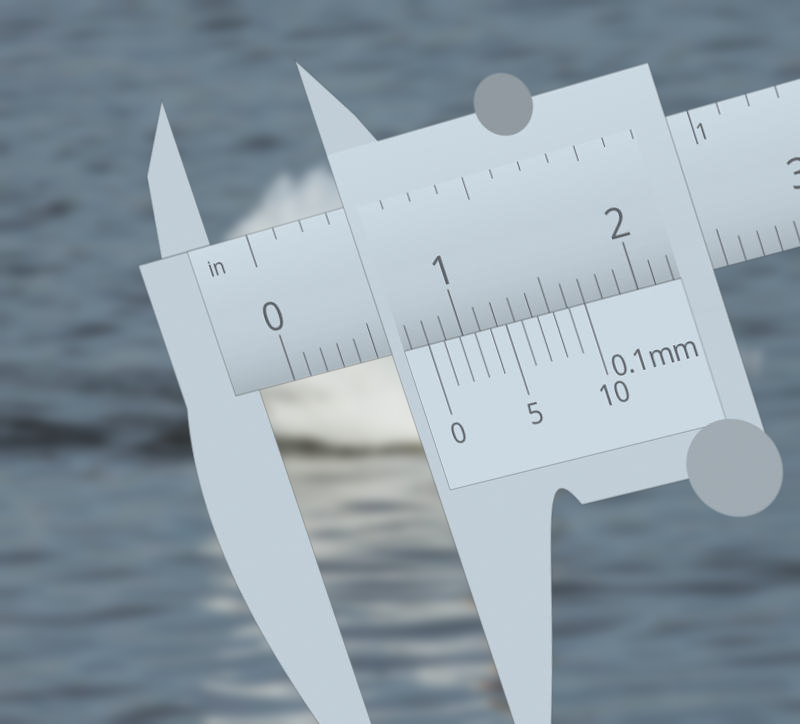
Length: {"value": 8.0, "unit": "mm"}
